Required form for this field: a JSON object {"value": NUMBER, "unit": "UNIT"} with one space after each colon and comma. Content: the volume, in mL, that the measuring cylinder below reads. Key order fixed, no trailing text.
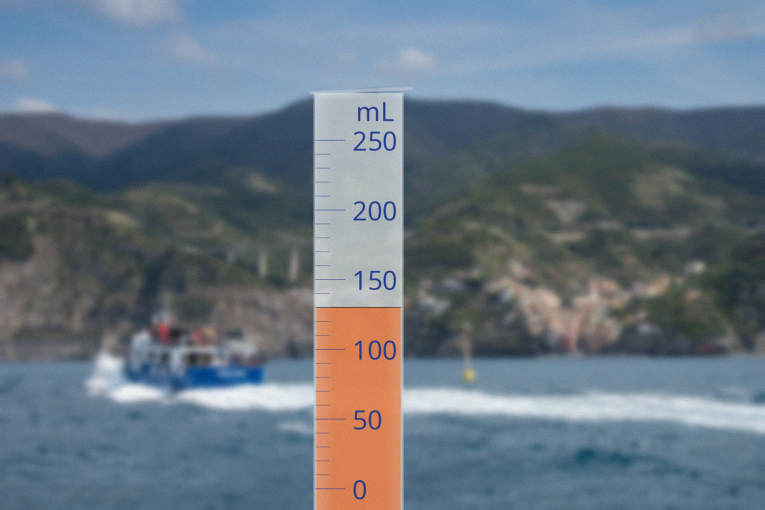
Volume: {"value": 130, "unit": "mL"}
